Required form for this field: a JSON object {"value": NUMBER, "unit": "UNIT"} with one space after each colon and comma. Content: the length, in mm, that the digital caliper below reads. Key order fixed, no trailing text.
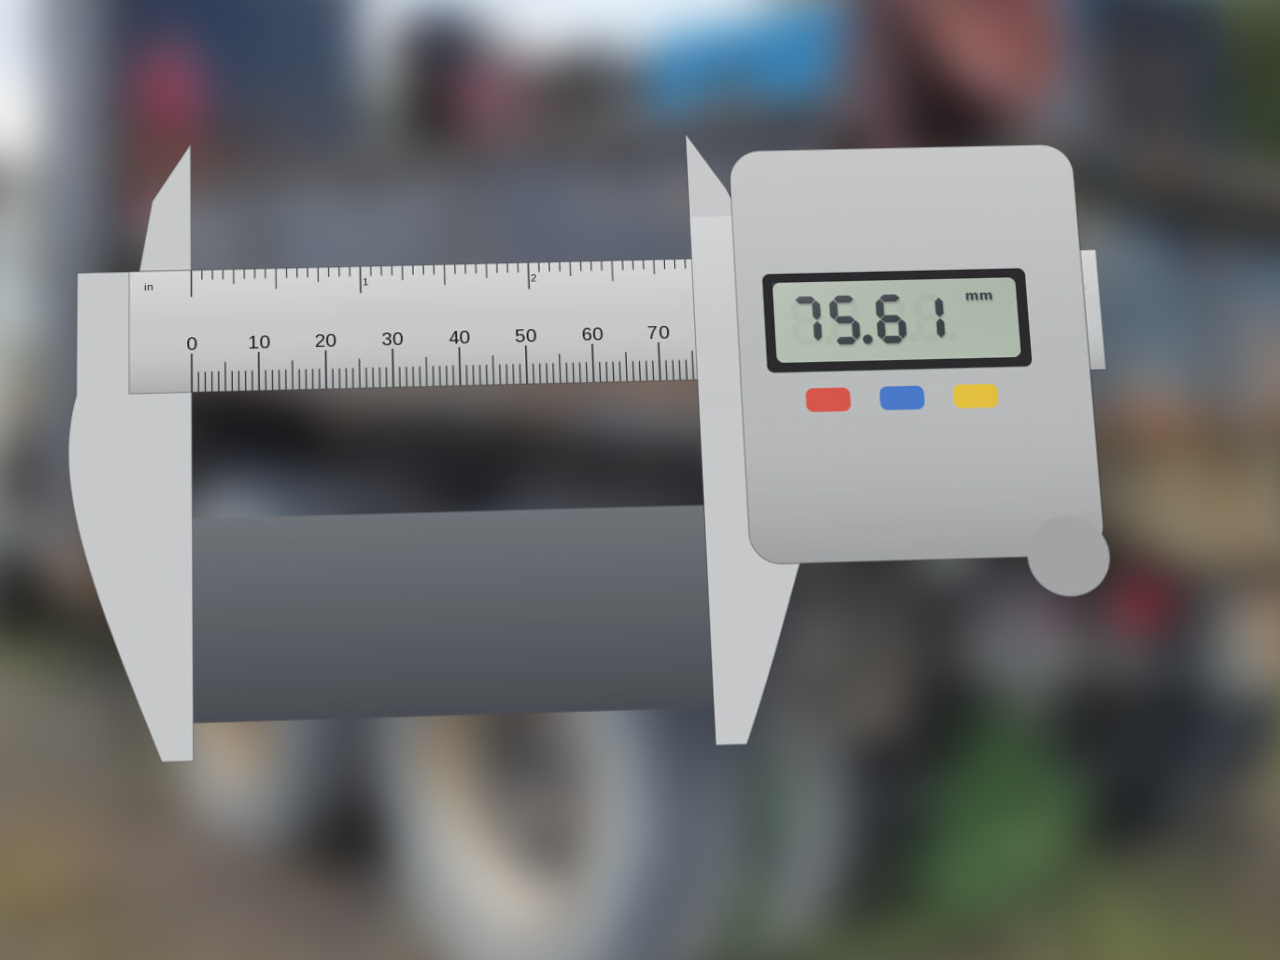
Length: {"value": 75.61, "unit": "mm"}
